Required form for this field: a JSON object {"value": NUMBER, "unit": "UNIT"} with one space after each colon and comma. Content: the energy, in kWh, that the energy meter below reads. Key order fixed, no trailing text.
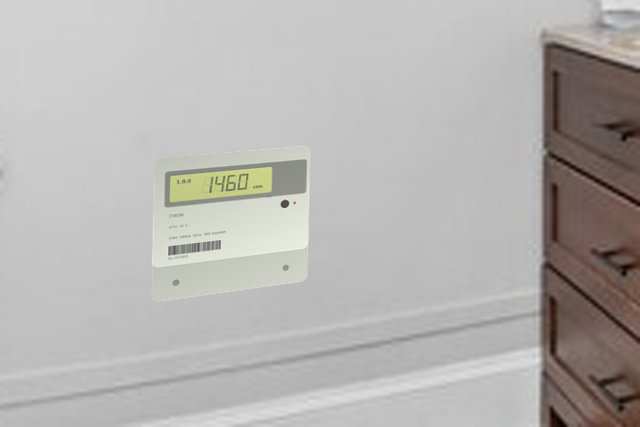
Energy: {"value": 1460, "unit": "kWh"}
